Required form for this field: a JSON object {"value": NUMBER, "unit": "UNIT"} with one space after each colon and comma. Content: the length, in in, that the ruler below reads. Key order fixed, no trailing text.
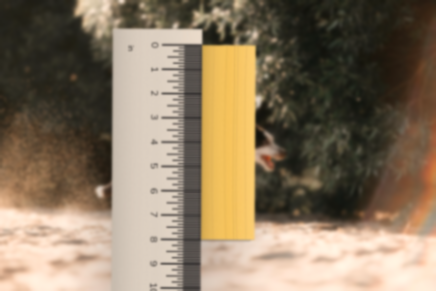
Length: {"value": 8, "unit": "in"}
